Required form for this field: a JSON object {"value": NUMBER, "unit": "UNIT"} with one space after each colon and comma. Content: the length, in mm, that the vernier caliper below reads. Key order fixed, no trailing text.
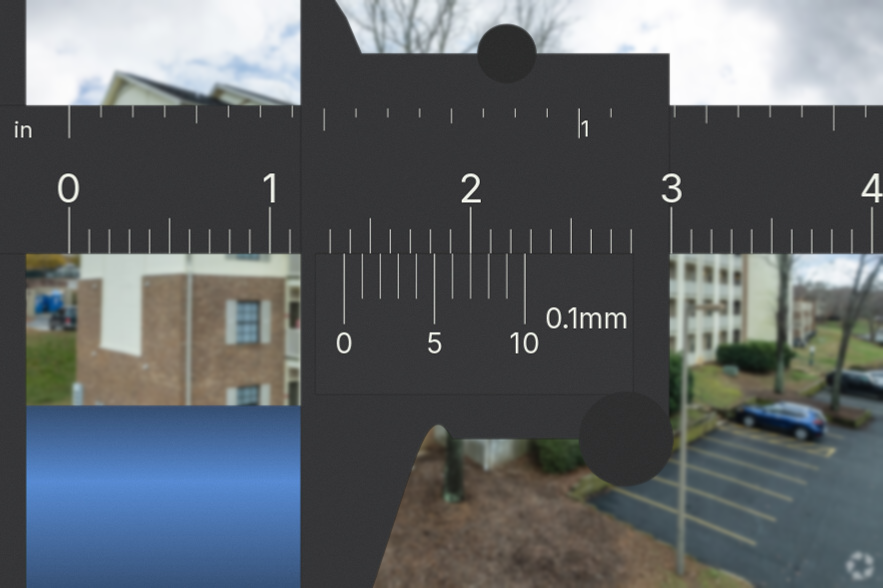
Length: {"value": 13.7, "unit": "mm"}
